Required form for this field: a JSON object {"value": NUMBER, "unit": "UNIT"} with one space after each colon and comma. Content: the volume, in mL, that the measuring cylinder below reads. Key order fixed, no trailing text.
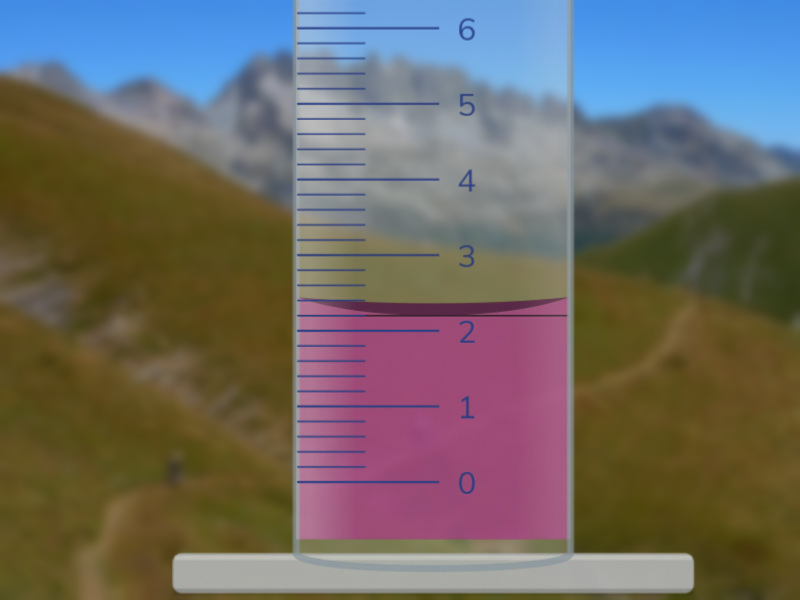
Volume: {"value": 2.2, "unit": "mL"}
